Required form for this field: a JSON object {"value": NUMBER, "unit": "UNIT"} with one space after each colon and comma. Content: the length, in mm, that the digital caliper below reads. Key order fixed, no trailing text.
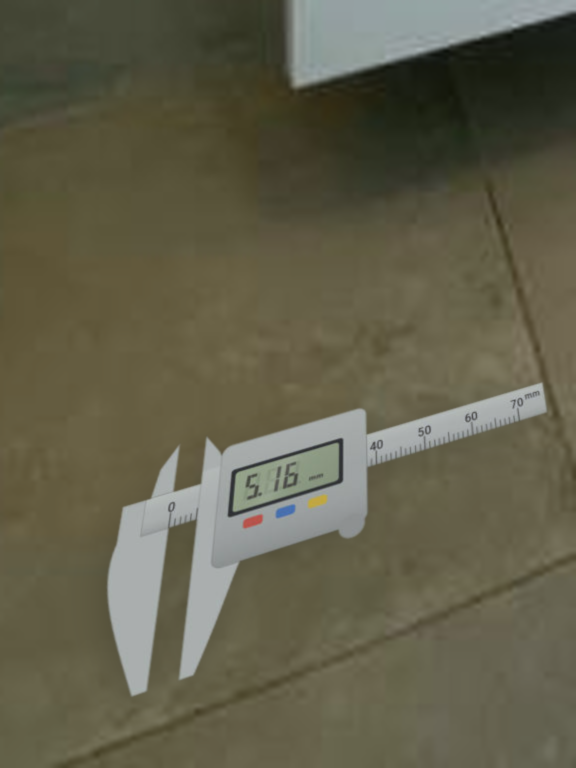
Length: {"value": 5.16, "unit": "mm"}
